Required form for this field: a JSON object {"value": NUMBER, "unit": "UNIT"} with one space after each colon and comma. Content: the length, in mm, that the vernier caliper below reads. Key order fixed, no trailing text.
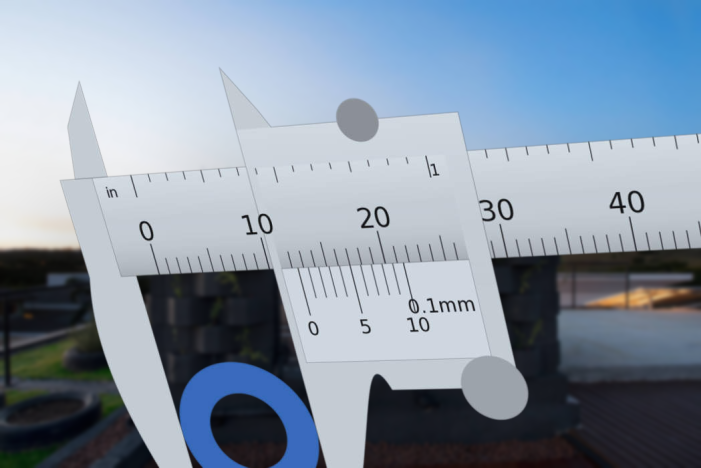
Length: {"value": 12.5, "unit": "mm"}
